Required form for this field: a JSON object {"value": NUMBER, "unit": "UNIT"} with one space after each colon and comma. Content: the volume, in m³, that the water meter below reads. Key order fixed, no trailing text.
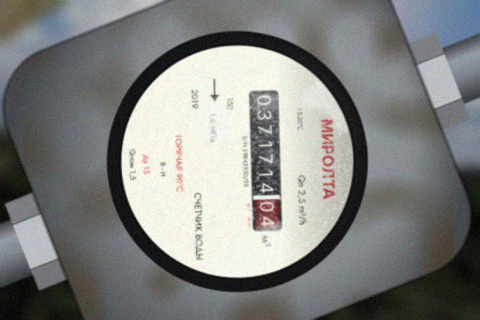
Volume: {"value": 371714.04, "unit": "m³"}
